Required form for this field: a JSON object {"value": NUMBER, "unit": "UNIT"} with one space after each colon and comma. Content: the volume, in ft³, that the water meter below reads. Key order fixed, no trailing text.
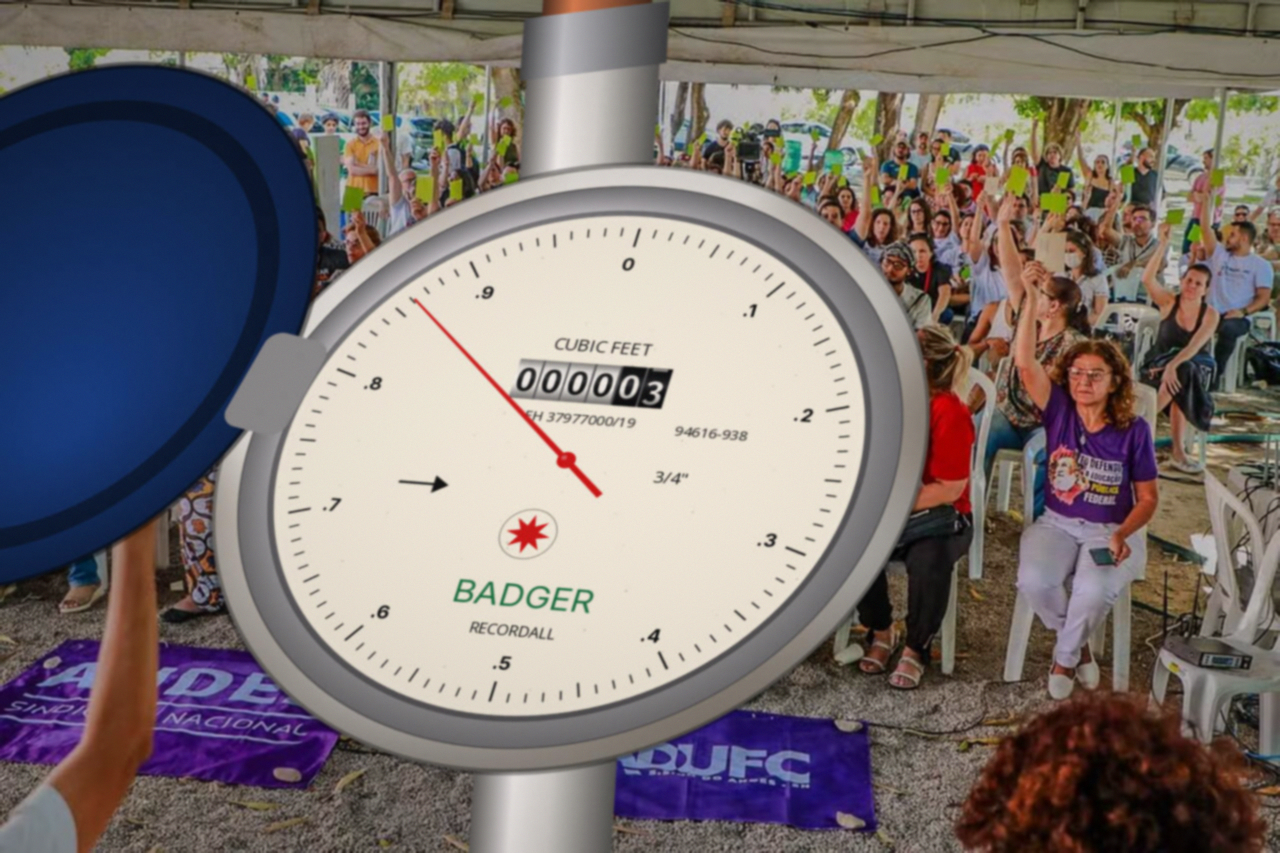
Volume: {"value": 2.86, "unit": "ft³"}
